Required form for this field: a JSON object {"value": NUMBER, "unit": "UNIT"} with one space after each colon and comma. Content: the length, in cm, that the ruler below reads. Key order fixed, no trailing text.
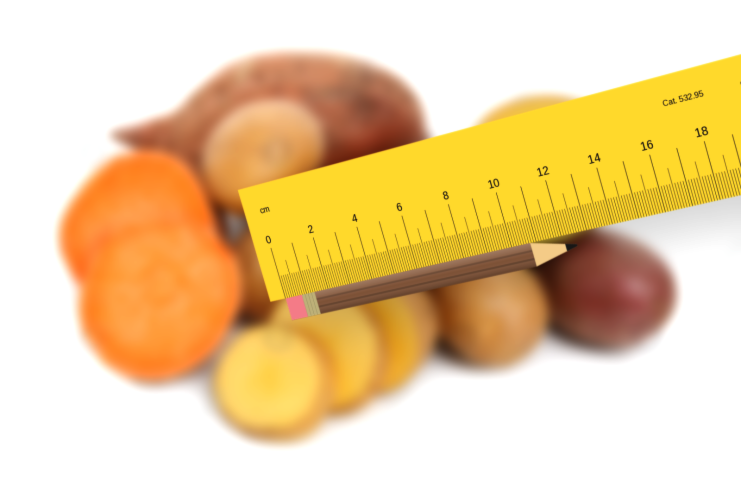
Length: {"value": 12.5, "unit": "cm"}
